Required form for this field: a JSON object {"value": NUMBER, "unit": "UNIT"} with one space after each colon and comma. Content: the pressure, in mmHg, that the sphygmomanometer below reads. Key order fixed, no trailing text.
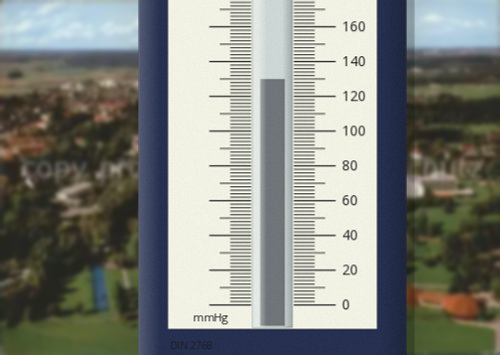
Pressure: {"value": 130, "unit": "mmHg"}
